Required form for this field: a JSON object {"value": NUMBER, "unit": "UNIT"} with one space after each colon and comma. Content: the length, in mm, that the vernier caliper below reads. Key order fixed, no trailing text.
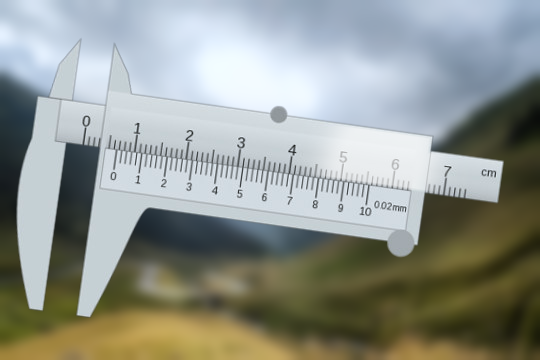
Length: {"value": 6.5, "unit": "mm"}
